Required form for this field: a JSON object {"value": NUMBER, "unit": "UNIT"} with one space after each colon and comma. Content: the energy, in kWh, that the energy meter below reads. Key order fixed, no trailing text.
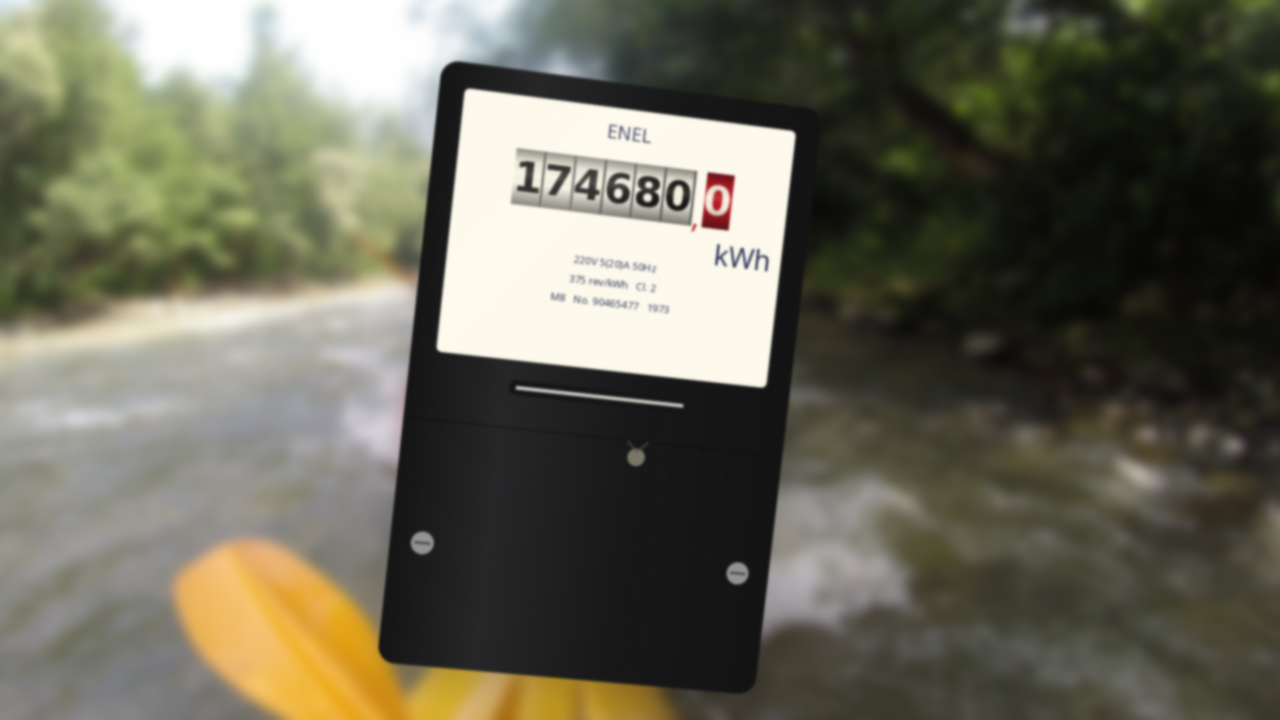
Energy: {"value": 174680.0, "unit": "kWh"}
